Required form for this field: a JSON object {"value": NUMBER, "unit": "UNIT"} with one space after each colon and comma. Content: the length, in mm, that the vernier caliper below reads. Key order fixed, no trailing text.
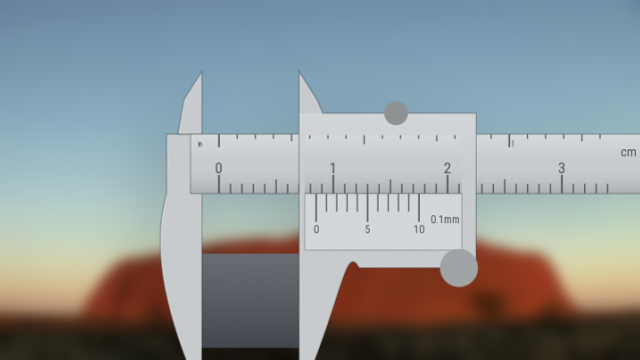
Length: {"value": 8.5, "unit": "mm"}
